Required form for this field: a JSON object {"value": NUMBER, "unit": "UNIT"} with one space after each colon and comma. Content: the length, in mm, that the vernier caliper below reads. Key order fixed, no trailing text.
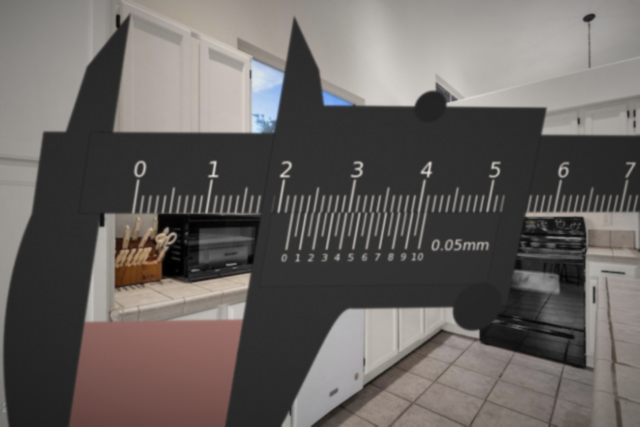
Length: {"value": 22.0, "unit": "mm"}
